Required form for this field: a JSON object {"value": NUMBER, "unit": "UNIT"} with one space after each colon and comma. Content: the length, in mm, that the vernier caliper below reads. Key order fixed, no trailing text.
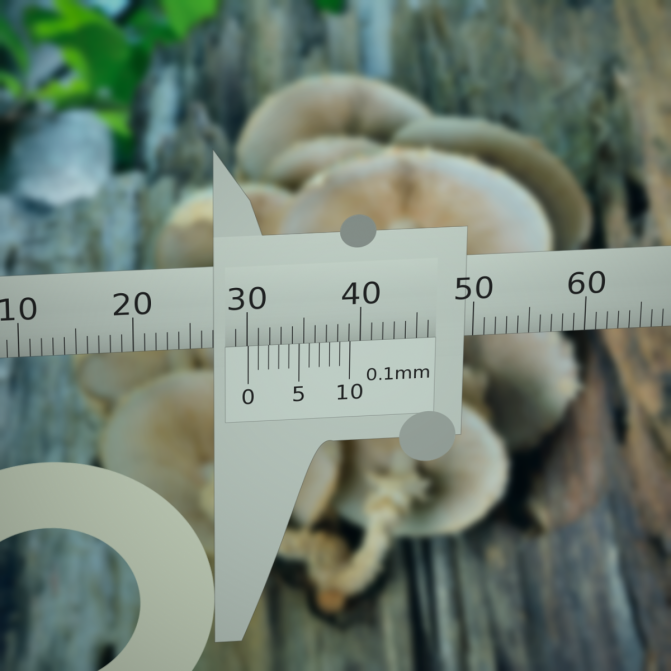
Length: {"value": 30.1, "unit": "mm"}
